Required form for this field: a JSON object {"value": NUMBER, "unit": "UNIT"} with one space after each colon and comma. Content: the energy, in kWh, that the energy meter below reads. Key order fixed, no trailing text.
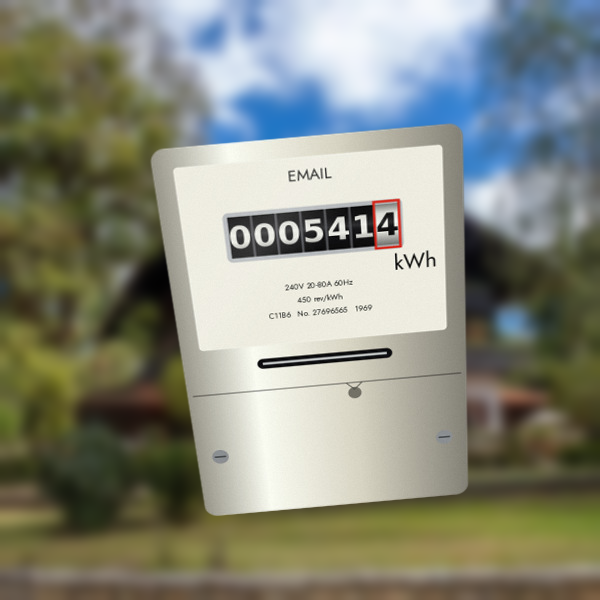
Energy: {"value": 541.4, "unit": "kWh"}
